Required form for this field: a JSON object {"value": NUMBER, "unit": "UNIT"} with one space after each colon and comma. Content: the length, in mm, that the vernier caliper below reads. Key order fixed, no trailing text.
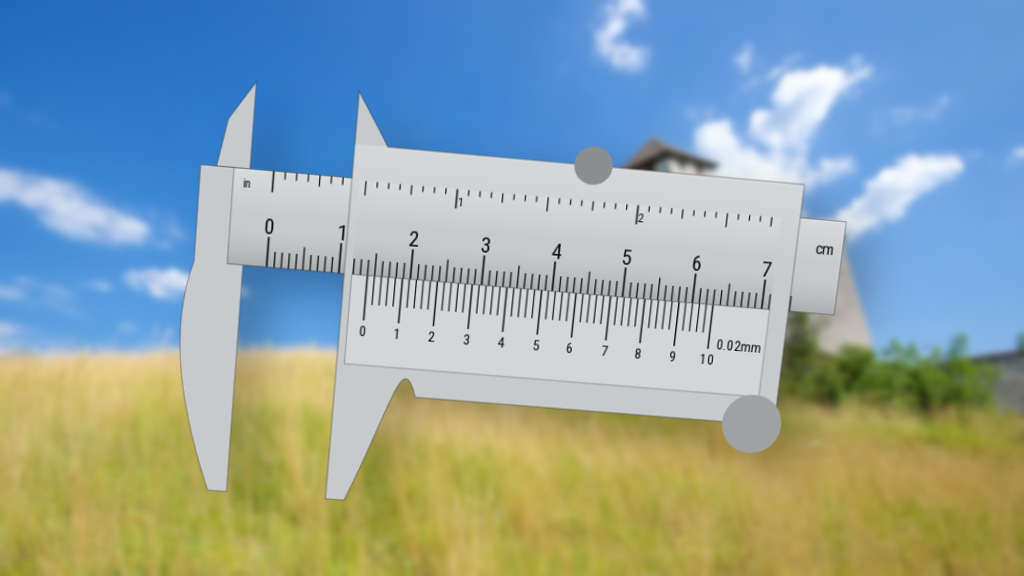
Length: {"value": 14.0, "unit": "mm"}
